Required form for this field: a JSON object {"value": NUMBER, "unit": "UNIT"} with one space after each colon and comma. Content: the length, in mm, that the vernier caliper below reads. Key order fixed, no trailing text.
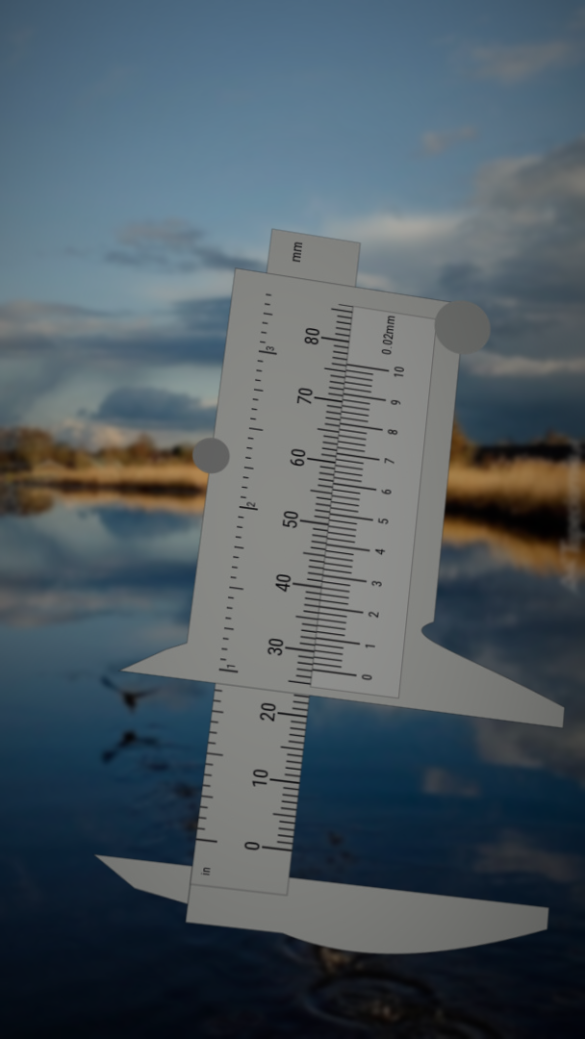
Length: {"value": 27.2, "unit": "mm"}
